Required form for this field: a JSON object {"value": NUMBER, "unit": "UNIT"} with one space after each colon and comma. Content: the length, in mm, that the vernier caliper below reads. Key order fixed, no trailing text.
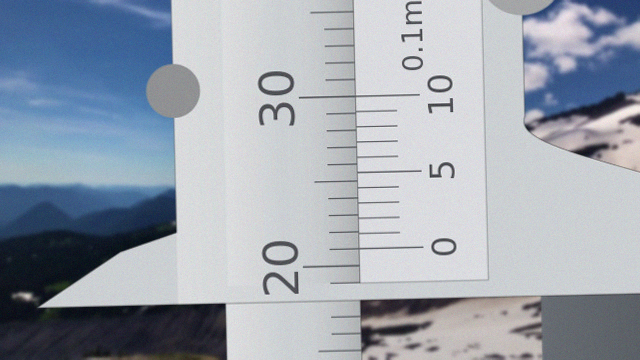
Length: {"value": 21.0, "unit": "mm"}
